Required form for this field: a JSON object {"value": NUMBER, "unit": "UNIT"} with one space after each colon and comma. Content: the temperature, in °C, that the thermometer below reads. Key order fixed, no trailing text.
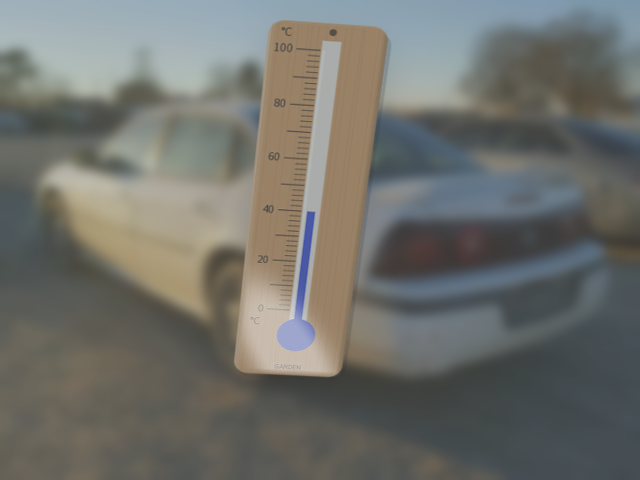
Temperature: {"value": 40, "unit": "°C"}
